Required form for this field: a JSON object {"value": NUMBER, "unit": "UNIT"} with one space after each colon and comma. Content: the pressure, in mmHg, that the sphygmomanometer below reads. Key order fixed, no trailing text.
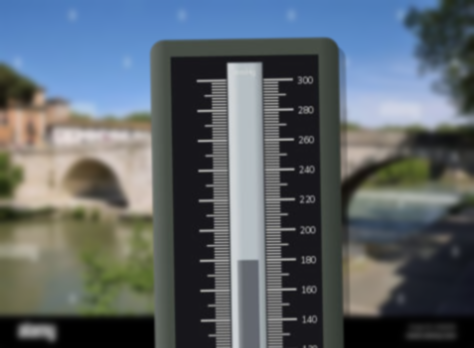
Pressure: {"value": 180, "unit": "mmHg"}
